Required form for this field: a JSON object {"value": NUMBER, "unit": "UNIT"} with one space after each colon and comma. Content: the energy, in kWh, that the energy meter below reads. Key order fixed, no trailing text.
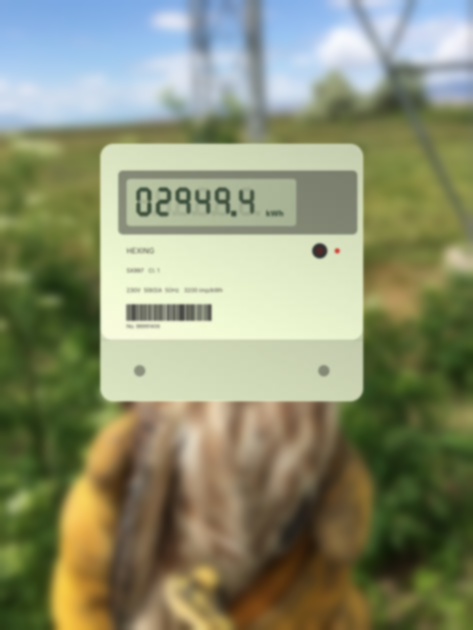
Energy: {"value": 2949.4, "unit": "kWh"}
